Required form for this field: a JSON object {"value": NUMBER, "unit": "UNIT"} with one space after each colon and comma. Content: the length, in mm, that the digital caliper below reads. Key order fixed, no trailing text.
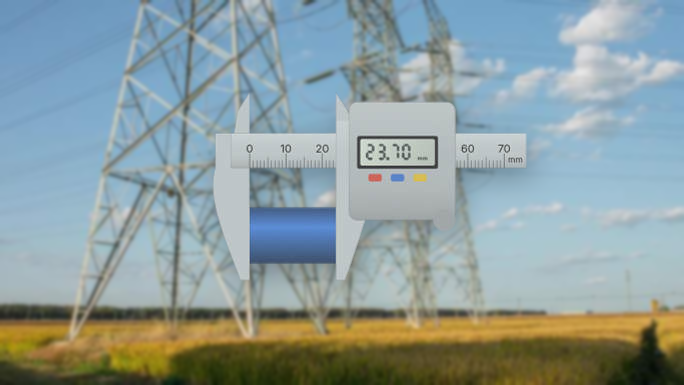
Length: {"value": 23.70, "unit": "mm"}
